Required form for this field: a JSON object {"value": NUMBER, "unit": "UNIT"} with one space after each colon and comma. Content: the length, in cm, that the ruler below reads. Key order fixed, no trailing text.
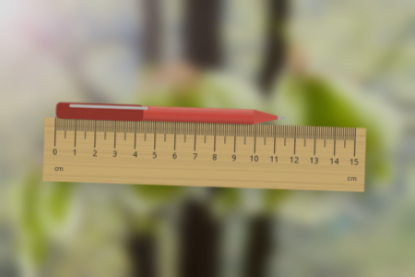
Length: {"value": 11.5, "unit": "cm"}
